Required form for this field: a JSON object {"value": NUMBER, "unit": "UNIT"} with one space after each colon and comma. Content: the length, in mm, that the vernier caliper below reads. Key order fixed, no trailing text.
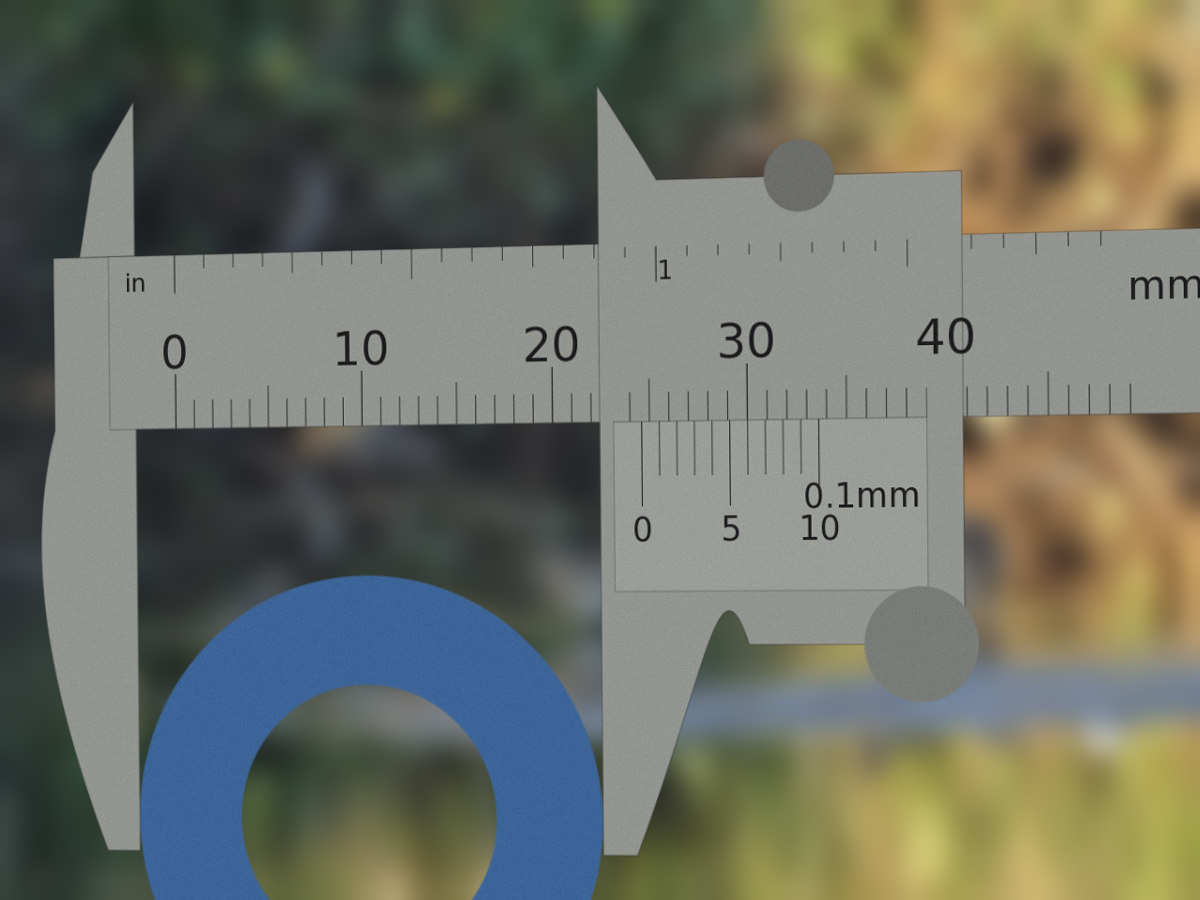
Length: {"value": 24.6, "unit": "mm"}
